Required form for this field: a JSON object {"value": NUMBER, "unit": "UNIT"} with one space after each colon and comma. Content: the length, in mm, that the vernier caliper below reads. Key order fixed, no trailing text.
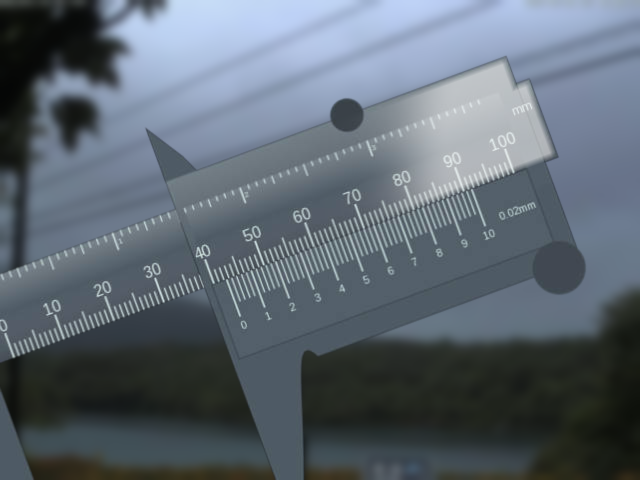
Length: {"value": 42.5, "unit": "mm"}
